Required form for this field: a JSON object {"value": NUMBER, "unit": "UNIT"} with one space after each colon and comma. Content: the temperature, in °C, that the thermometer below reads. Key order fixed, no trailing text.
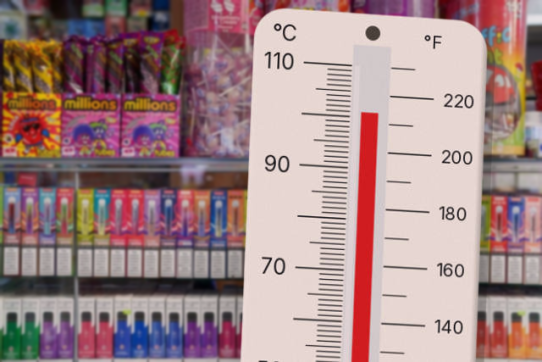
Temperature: {"value": 101, "unit": "°C"}
